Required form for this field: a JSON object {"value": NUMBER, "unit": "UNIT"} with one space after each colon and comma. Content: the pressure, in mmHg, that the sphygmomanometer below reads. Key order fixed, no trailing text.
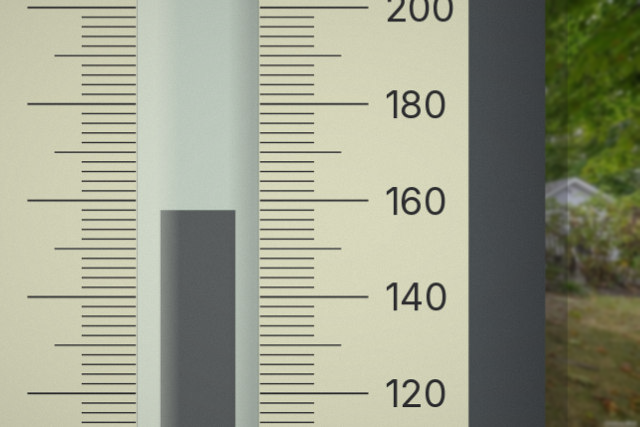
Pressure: {"value": 158, "unit": "mmHg"}
